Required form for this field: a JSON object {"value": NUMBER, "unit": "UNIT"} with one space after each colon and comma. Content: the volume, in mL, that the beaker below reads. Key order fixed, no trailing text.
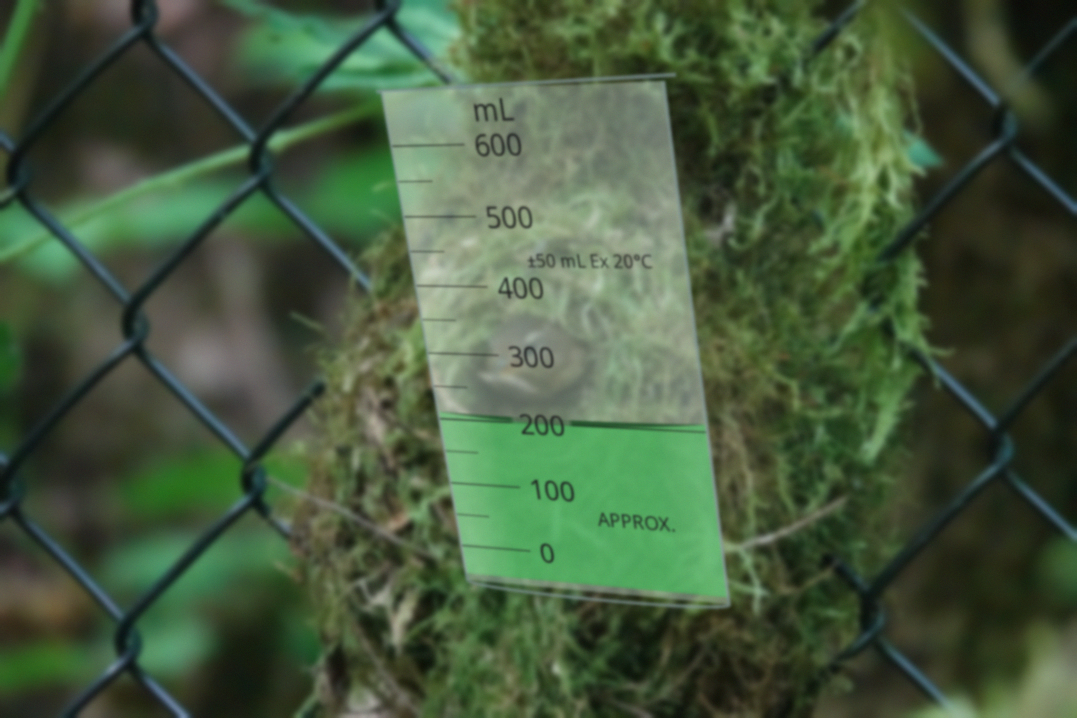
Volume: {"value": 200, "unit": "mL"}
